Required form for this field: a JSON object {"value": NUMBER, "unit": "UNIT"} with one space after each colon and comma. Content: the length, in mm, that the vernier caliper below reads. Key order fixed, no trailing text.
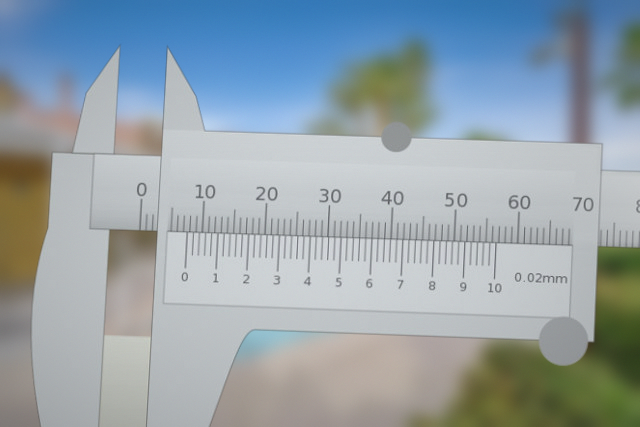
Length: {"value": 7.6, "unit": "mm"}
